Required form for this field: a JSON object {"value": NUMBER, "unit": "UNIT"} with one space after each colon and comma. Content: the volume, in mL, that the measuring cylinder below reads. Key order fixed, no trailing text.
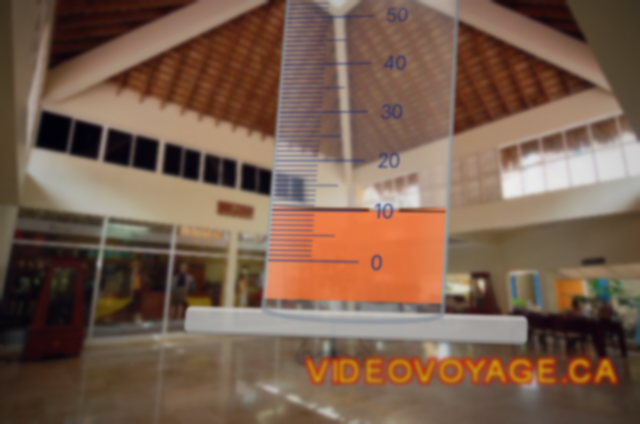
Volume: {"value": 10, "unit": "mL"}
